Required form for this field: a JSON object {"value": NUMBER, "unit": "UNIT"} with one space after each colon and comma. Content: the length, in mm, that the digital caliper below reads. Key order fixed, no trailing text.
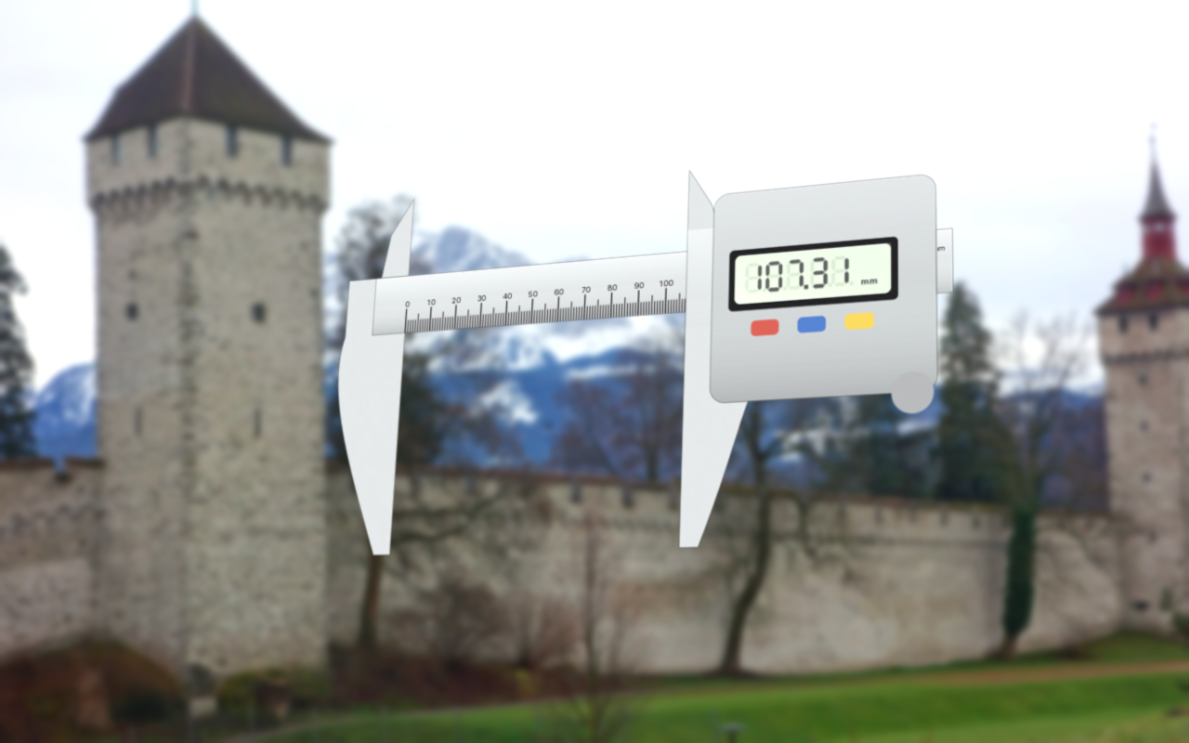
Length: {"value": 107.31, "unit": "mm"}
